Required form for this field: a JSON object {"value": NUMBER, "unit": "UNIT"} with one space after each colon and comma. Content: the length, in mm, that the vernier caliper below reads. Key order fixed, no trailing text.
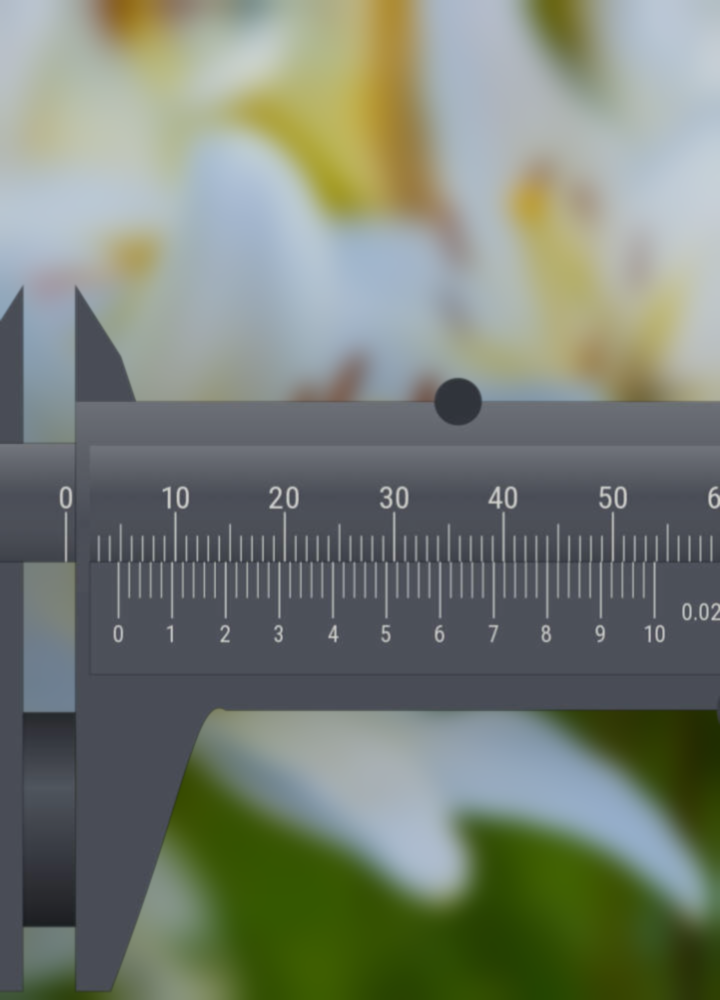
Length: {"value": 4.8, "unit": "mm"}
